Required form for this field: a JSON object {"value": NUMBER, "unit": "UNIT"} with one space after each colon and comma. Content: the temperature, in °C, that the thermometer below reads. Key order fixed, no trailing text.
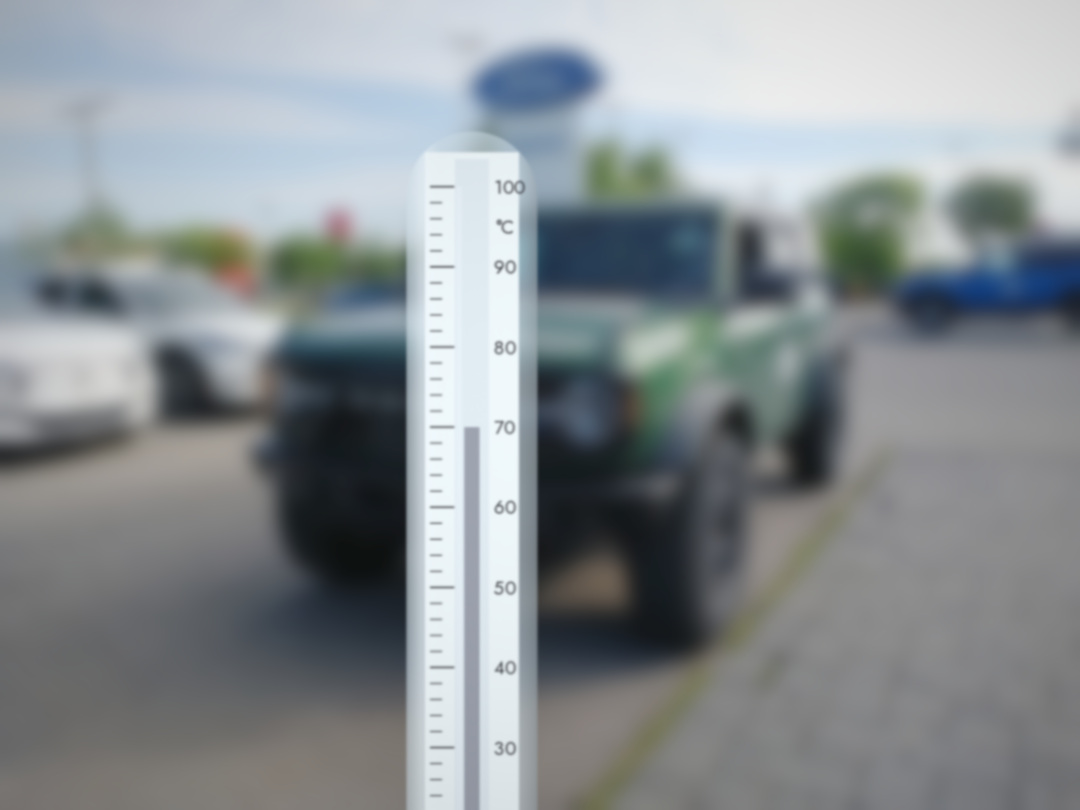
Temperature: {"value": 70, "unit": "°C"}
